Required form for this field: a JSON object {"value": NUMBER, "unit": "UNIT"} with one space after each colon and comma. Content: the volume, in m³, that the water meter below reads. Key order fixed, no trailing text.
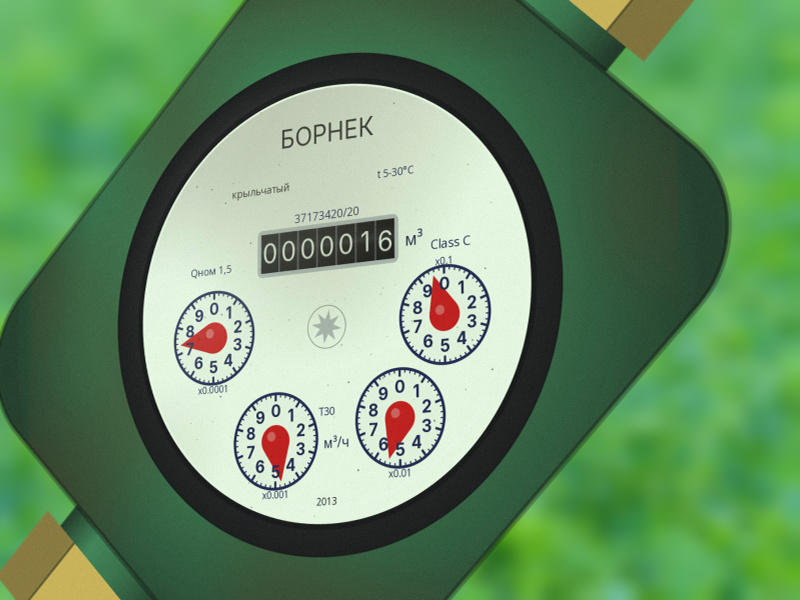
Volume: {"value": 15.9547, "unit": "m³"}
